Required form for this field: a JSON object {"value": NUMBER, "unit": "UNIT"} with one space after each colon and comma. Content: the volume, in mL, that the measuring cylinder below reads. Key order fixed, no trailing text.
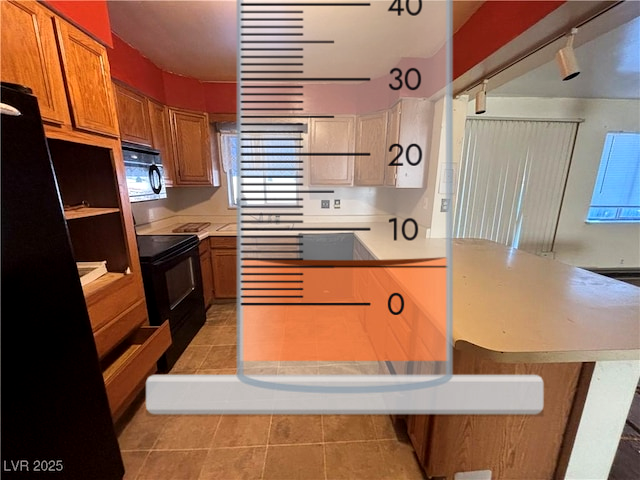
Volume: {"value": 5, "unit": "mL"}
